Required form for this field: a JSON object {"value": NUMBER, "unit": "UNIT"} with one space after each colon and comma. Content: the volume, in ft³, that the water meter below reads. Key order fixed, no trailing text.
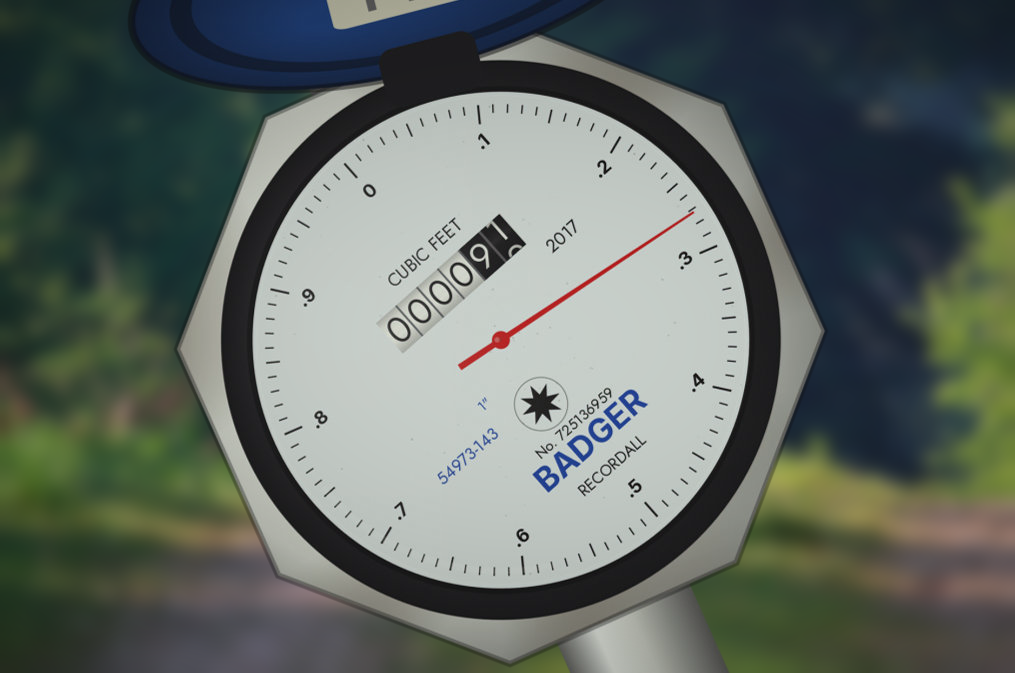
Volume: {"value": 91.27, "unit": "ft³"}
